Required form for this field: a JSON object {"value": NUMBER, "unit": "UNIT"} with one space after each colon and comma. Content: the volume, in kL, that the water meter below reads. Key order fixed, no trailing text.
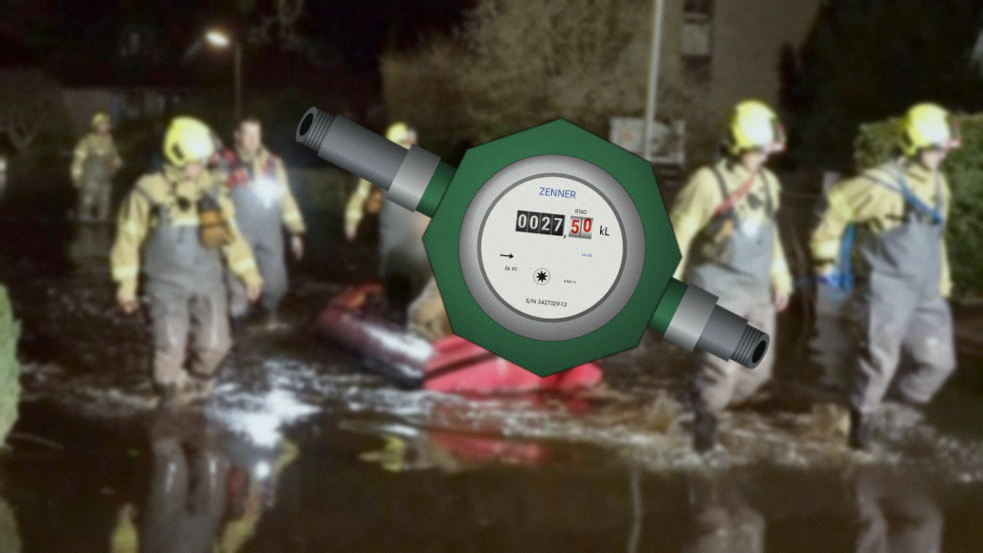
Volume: {"value": 27.50, "unit": "kL"}
